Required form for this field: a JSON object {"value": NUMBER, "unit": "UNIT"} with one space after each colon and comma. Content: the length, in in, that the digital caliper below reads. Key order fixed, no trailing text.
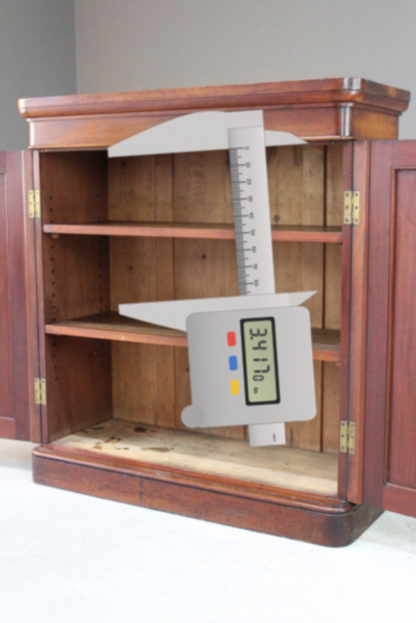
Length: {"value": 3.4170, "unit": "in"}
